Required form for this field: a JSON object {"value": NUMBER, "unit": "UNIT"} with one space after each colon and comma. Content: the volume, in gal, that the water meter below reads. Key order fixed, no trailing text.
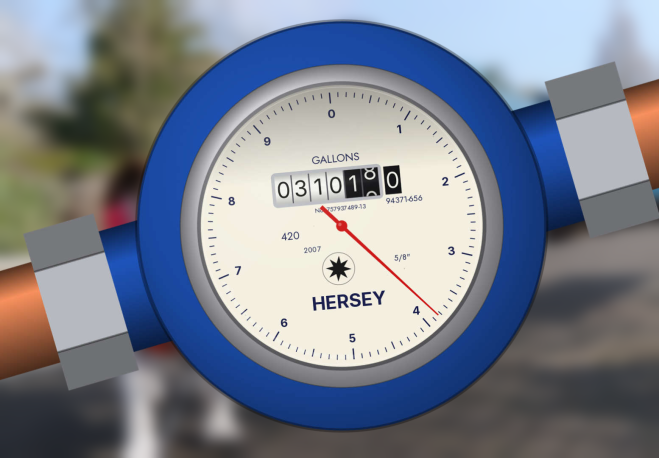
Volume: {"value": 310183.8, "unit": "gal"}
